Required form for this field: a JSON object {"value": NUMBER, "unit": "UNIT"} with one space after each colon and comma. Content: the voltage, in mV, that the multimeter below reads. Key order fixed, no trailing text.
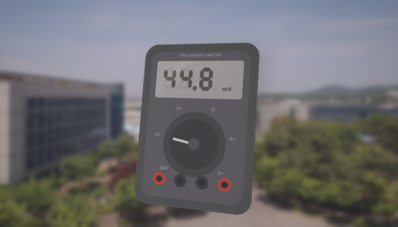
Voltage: {"value": 44.8, "unit": "mV"}
